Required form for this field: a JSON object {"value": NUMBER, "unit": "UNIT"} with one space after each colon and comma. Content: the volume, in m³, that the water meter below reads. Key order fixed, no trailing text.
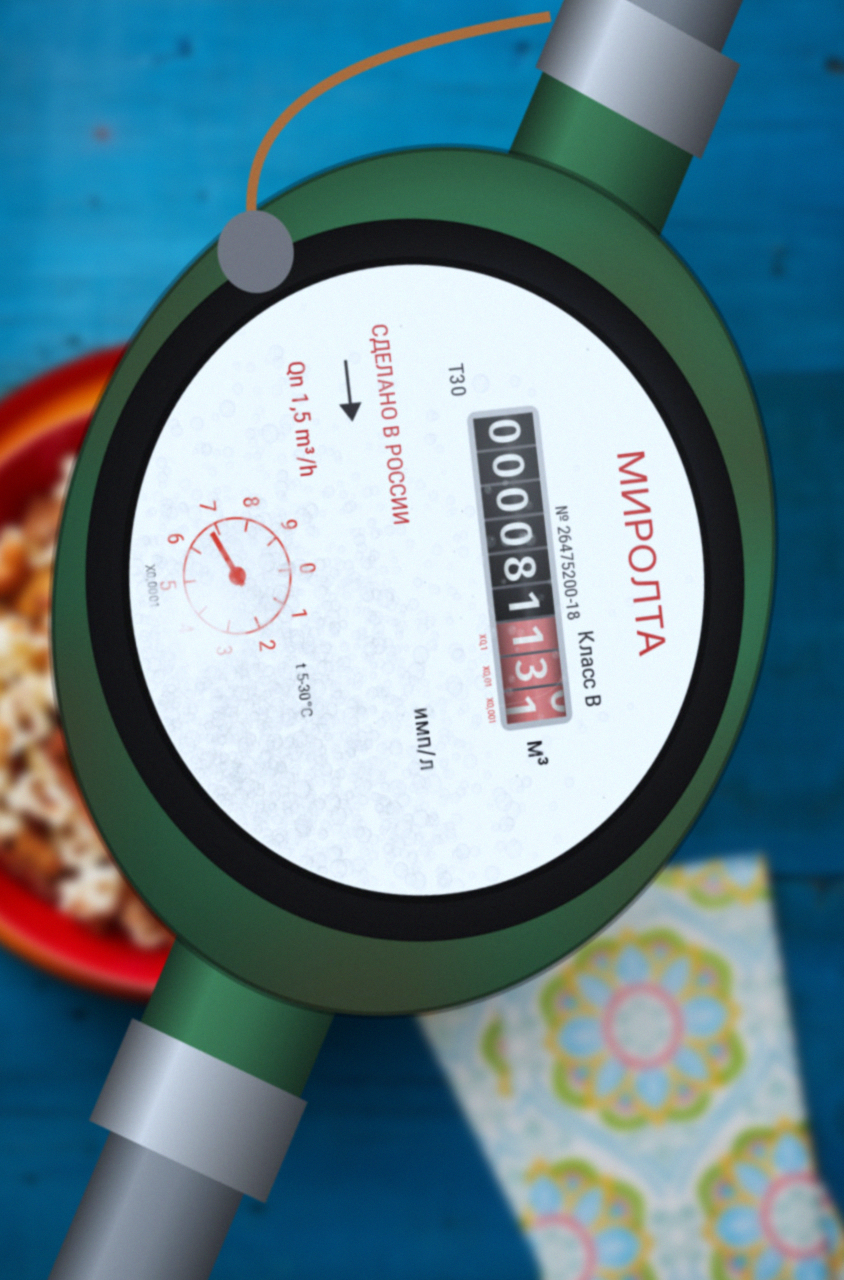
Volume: {"value": 81.1306, "unit": "m³"}
